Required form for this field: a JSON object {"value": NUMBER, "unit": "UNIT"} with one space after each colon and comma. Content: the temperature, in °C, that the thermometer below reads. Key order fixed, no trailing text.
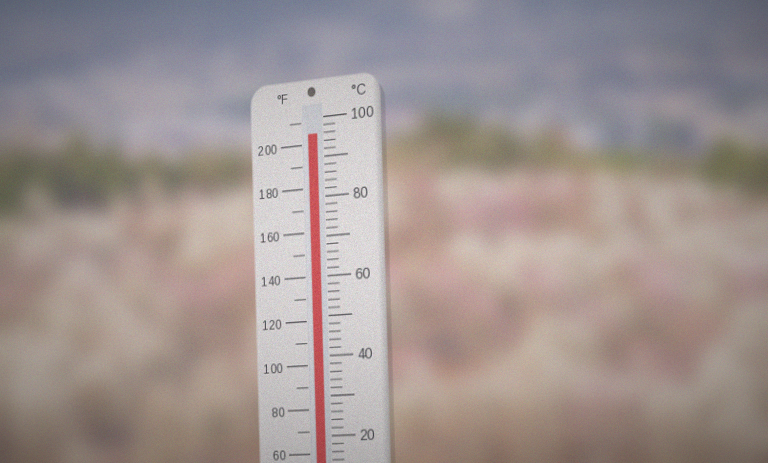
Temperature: {"value": 96, "unit": "°C"}
